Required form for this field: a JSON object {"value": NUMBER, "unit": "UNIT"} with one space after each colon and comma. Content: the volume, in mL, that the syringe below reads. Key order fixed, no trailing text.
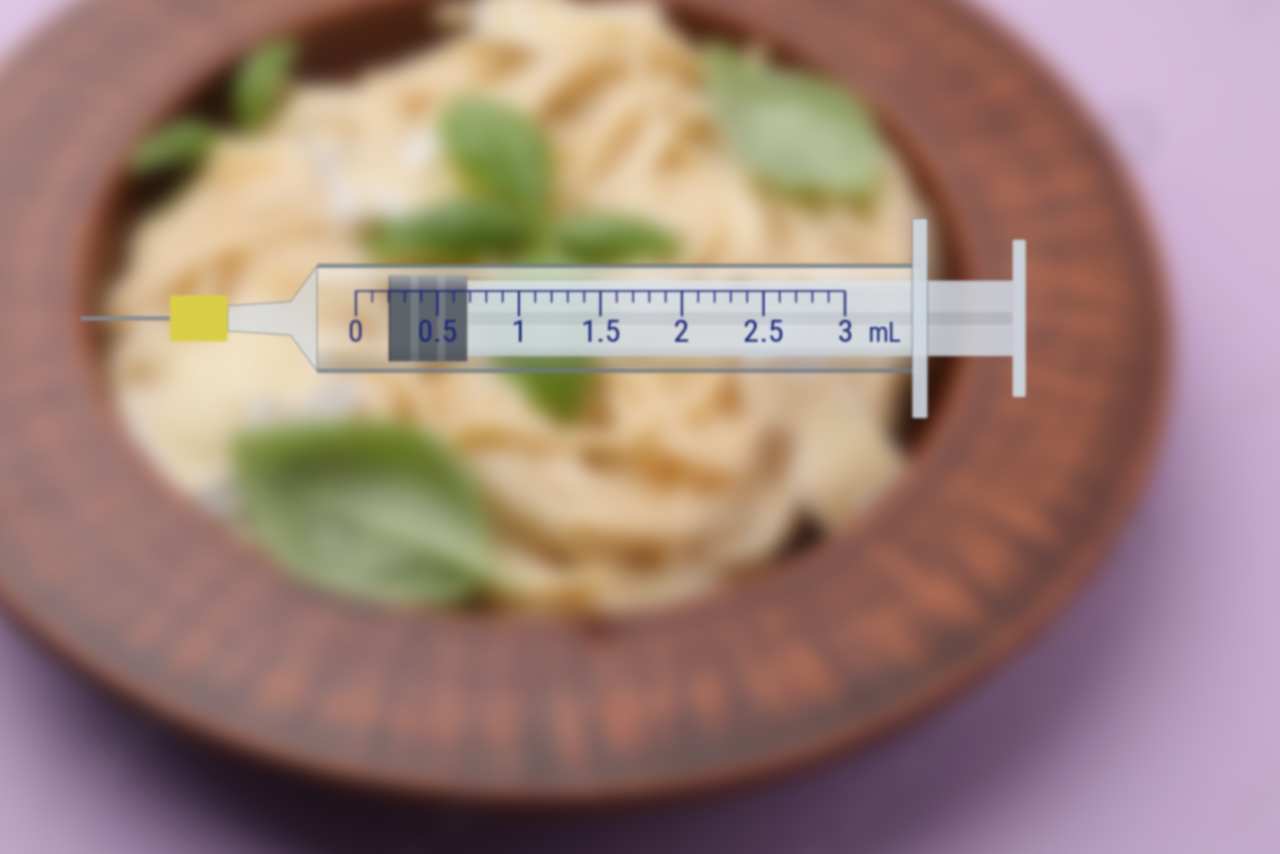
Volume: {"value": 0.2, "unit": "mL"}
